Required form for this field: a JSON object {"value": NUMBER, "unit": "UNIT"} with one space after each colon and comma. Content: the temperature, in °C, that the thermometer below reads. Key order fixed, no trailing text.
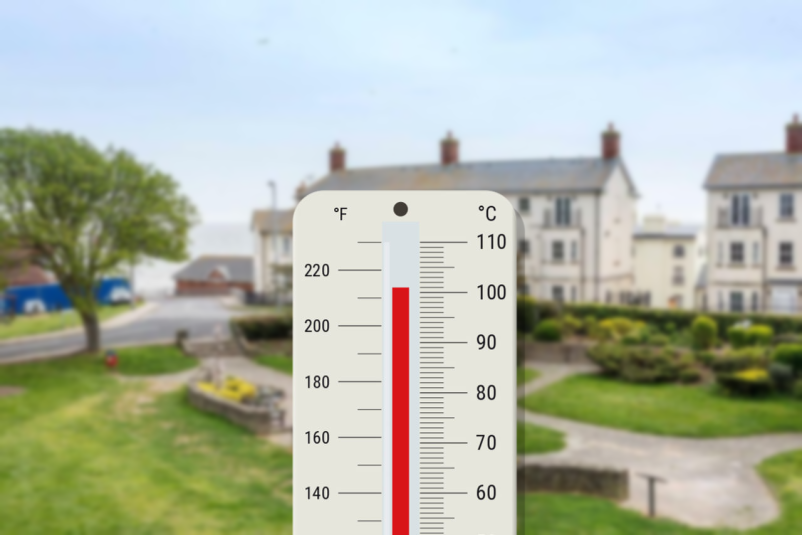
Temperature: {"value": 101, "unit": "°C"}
